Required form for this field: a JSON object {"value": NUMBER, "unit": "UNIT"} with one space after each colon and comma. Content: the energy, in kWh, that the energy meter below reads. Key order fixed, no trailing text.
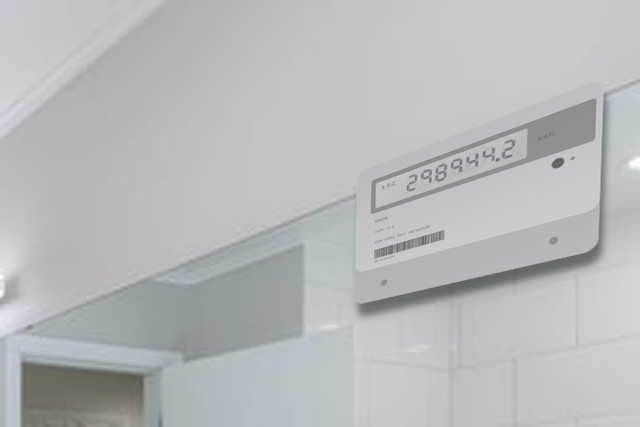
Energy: {"value": 298944.2, "unit": "kWh"}
